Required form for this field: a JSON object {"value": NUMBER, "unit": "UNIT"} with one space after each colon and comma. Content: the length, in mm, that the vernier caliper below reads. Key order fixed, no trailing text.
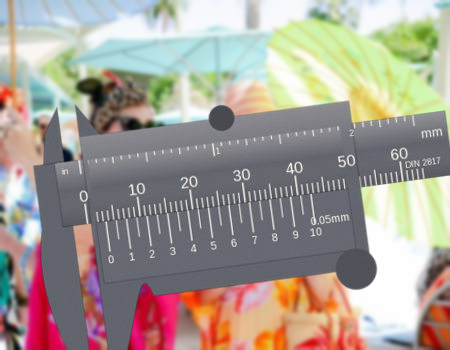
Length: {"value": 3.5, "unit": "mm"}
